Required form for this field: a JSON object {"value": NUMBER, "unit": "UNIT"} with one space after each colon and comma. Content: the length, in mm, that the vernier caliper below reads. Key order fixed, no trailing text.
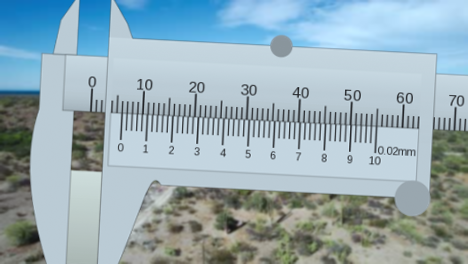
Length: {"value": 6.0, "unit": "mm"}
